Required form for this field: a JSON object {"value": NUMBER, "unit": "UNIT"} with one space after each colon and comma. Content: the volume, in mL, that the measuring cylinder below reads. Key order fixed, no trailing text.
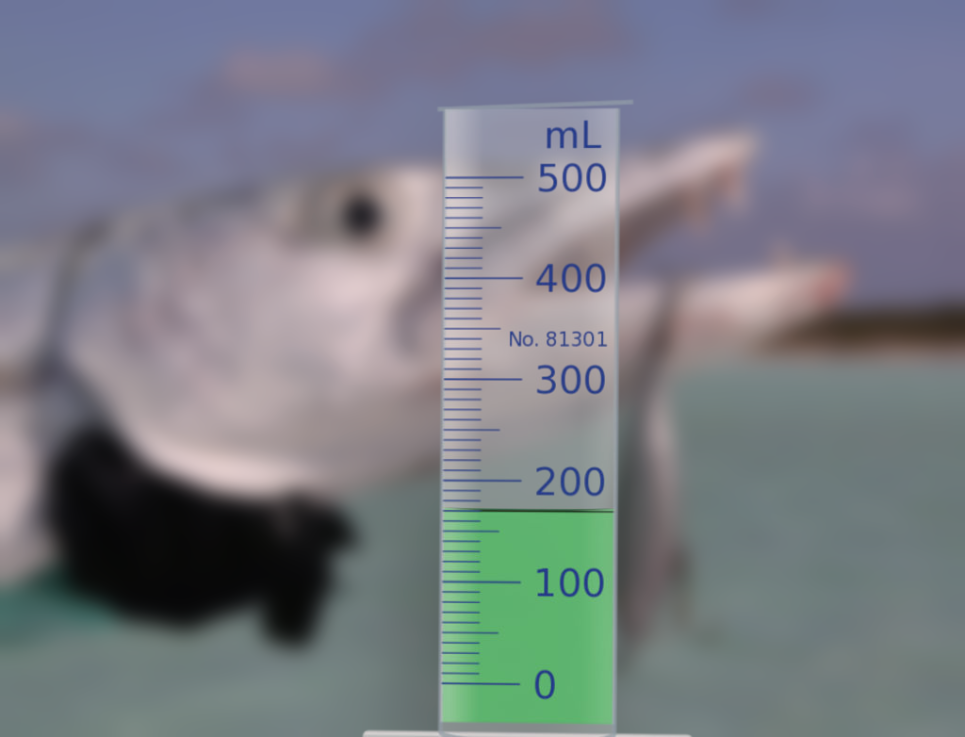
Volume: {"value": 170, "unit": "mL"}
